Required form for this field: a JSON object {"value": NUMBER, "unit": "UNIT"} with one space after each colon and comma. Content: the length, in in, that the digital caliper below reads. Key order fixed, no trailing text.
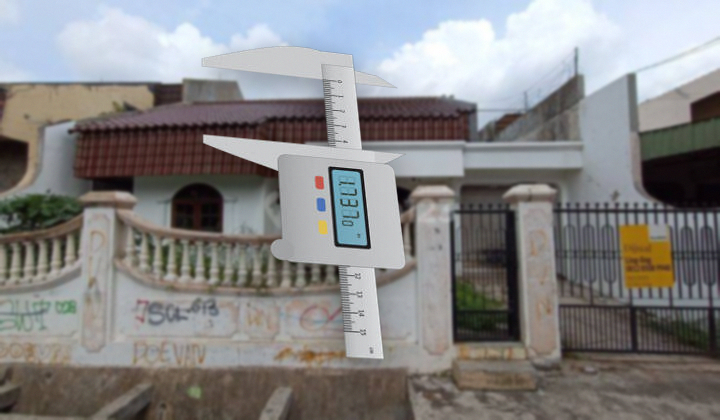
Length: {"value": 1.7370, "unit": "in"}
